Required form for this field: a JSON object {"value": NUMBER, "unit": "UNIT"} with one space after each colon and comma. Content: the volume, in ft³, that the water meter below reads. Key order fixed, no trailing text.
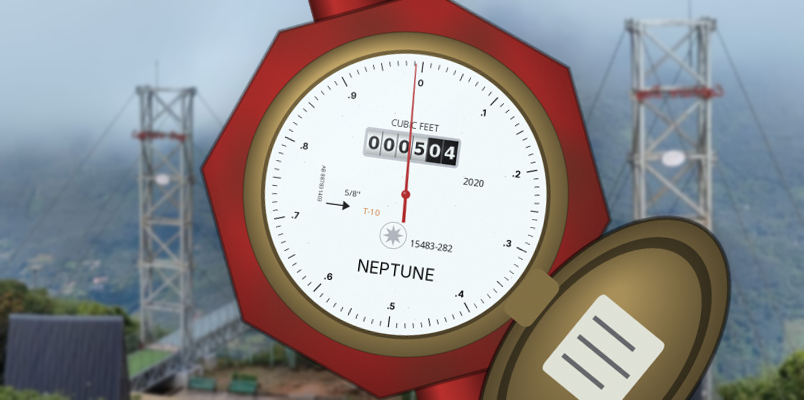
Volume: {"value": 503.99, "unit": "ft³"}
